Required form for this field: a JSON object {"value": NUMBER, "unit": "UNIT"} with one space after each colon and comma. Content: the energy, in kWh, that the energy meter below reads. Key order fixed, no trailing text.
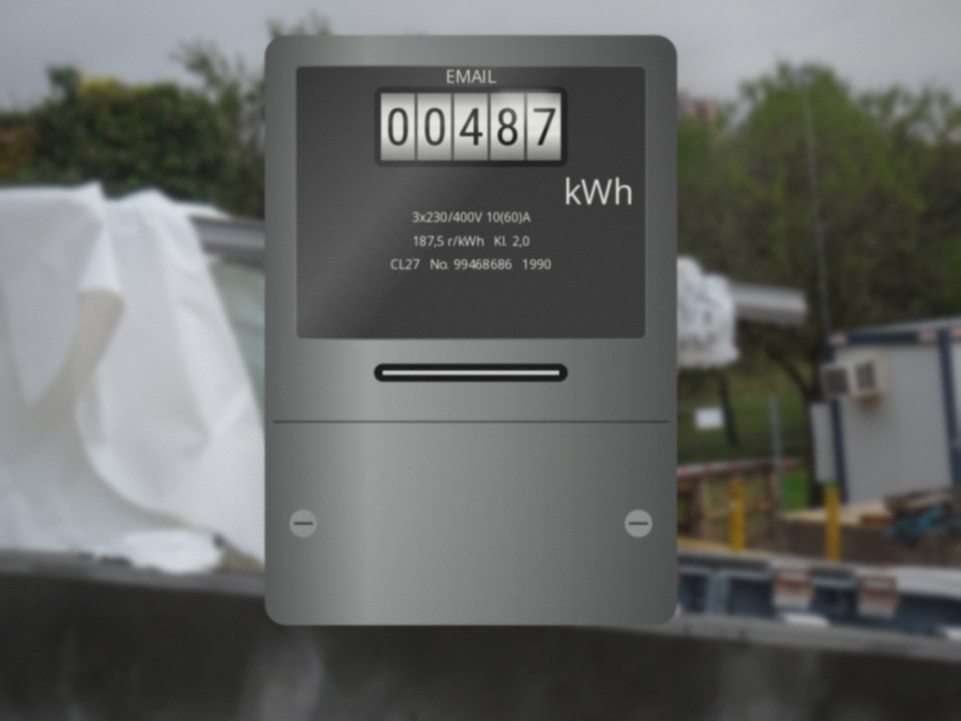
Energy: {"value": 487, "unit": "kWh"}
